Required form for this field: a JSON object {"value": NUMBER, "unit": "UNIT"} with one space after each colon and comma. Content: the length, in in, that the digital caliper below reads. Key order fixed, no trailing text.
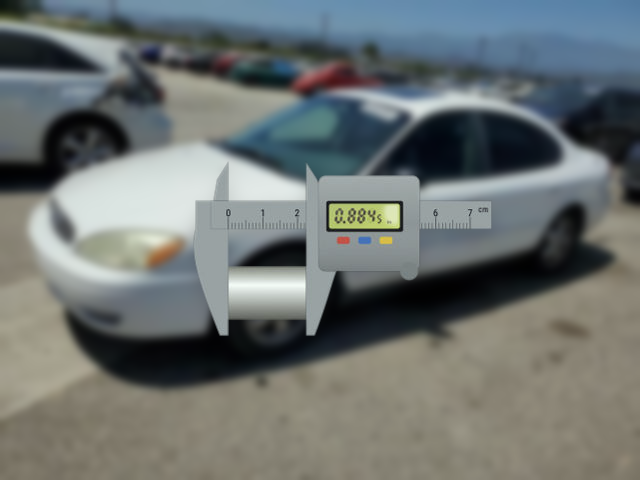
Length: {"value": 0.8845, "unit": "in"}
